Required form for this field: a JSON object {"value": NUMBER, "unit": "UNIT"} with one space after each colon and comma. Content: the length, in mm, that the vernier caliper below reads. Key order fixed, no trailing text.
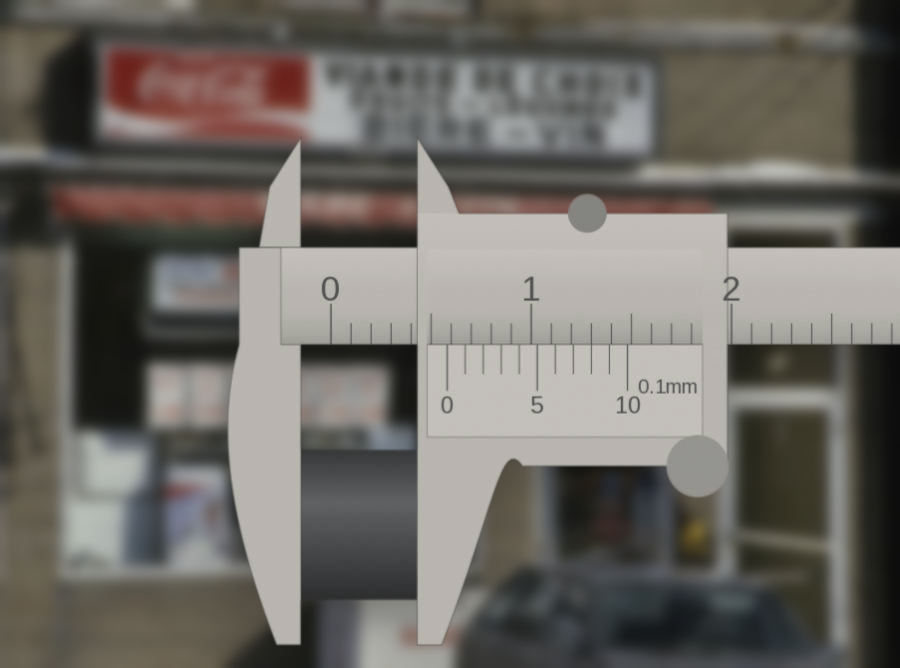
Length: {"value": 5.8, "unit": "mm"}
